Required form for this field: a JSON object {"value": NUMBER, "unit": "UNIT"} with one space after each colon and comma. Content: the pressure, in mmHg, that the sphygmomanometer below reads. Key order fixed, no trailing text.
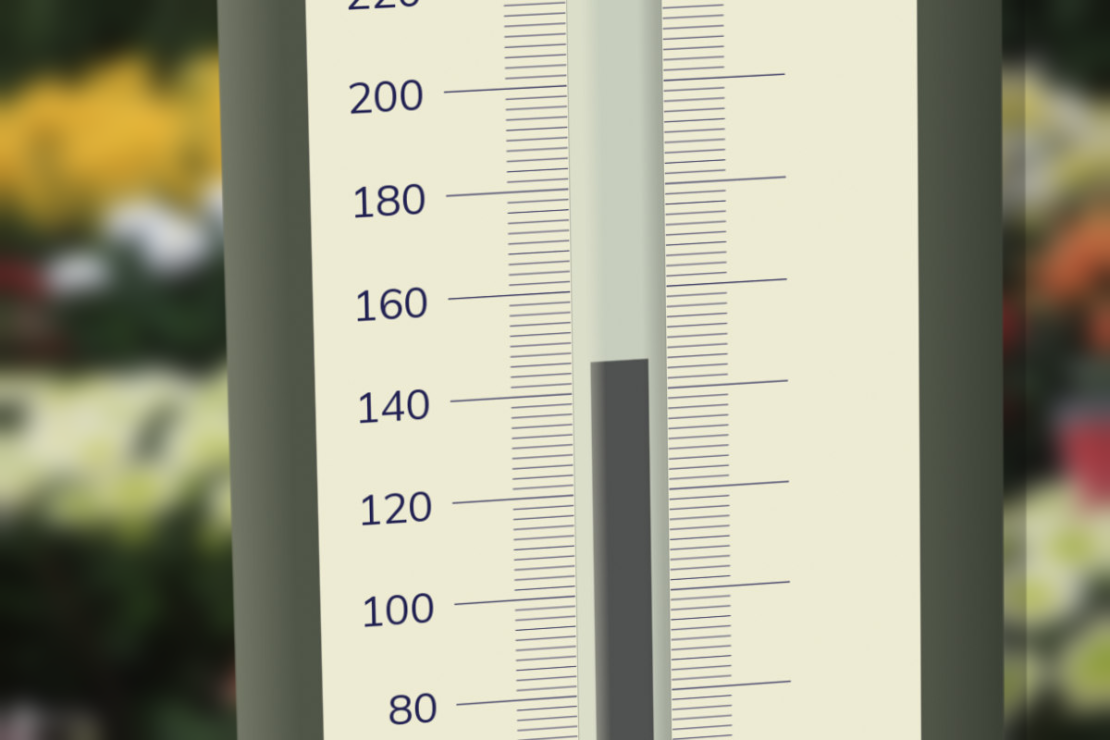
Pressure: {"value": 146, "unit": "mmHg"}
